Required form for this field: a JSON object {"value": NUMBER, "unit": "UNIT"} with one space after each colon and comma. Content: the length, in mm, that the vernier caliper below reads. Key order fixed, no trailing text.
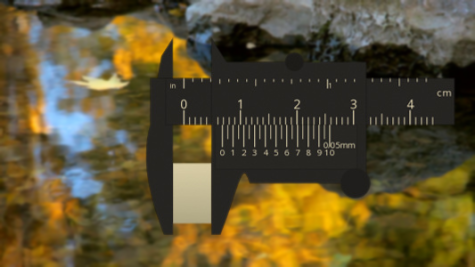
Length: {"value": 6.8, "unit": "mm"}
